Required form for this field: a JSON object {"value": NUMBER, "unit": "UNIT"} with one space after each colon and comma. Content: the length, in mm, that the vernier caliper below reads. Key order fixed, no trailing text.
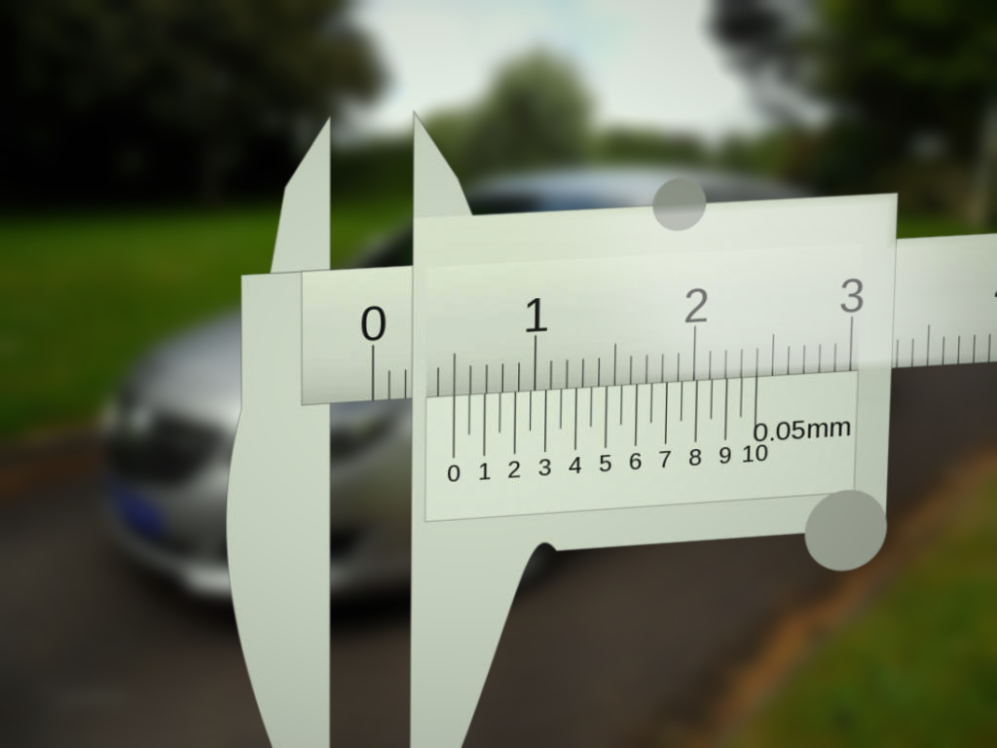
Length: {"value": 5.0, "unit": "mm"}
